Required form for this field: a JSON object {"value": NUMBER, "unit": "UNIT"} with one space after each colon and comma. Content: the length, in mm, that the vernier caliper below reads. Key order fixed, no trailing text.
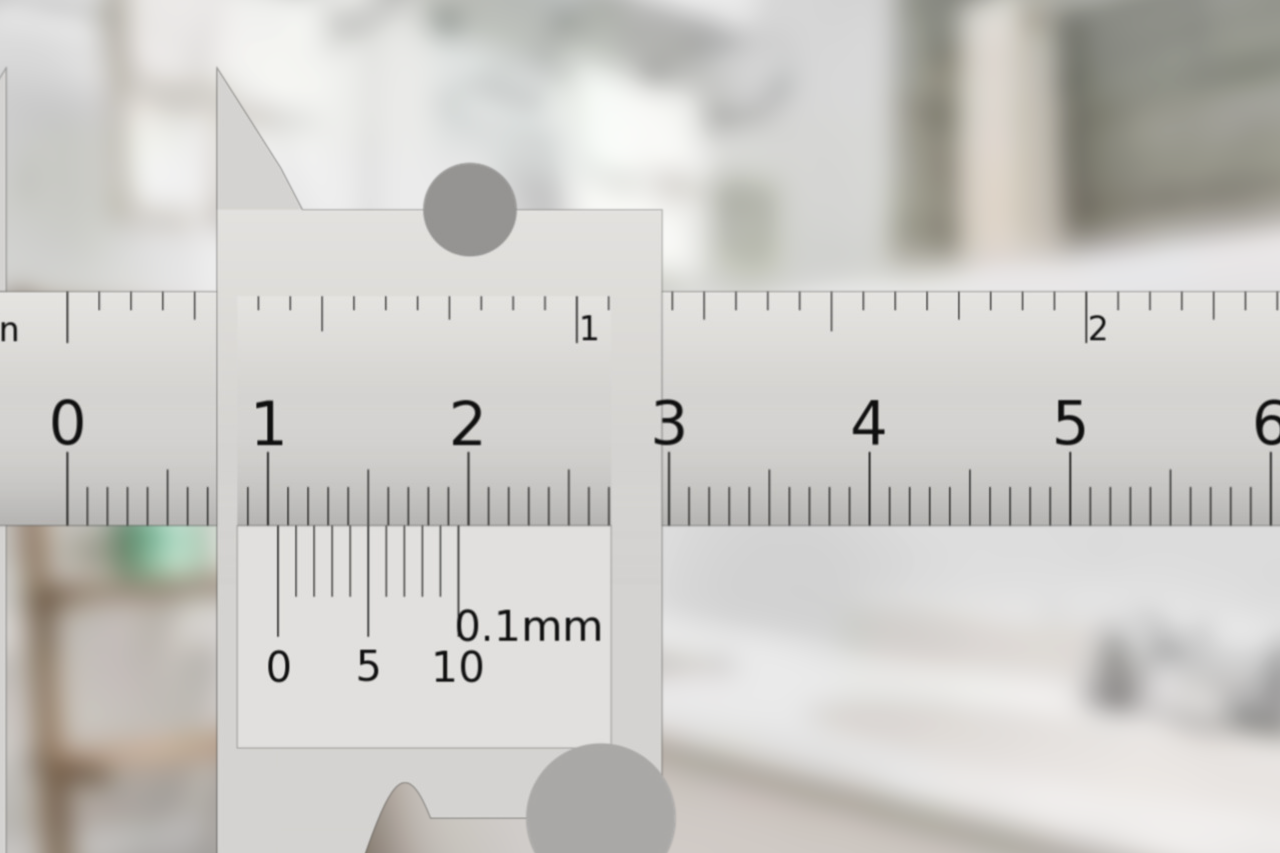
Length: {"value": 10.5, "unit": "mm"}
